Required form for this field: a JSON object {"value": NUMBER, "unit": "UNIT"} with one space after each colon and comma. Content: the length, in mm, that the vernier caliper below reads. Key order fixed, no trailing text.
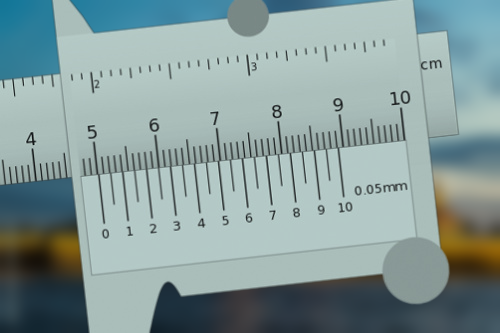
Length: {"value": 50.2, "unit": "mm"}
